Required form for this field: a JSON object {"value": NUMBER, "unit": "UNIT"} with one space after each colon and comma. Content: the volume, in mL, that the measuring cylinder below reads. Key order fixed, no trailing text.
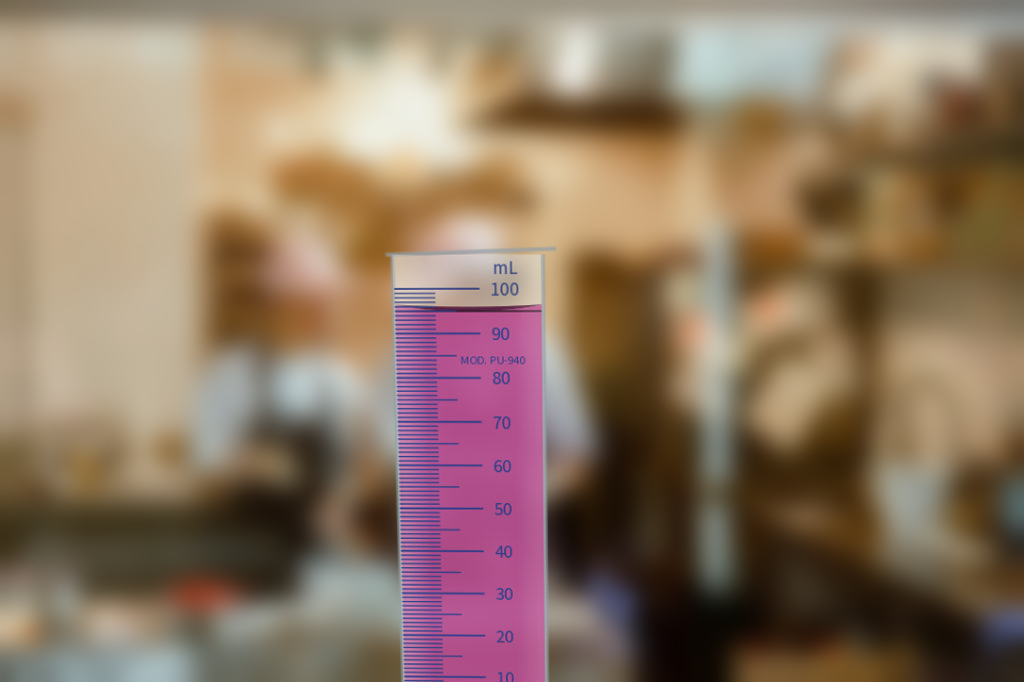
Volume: {"value": 95, "unit": "mL"}
